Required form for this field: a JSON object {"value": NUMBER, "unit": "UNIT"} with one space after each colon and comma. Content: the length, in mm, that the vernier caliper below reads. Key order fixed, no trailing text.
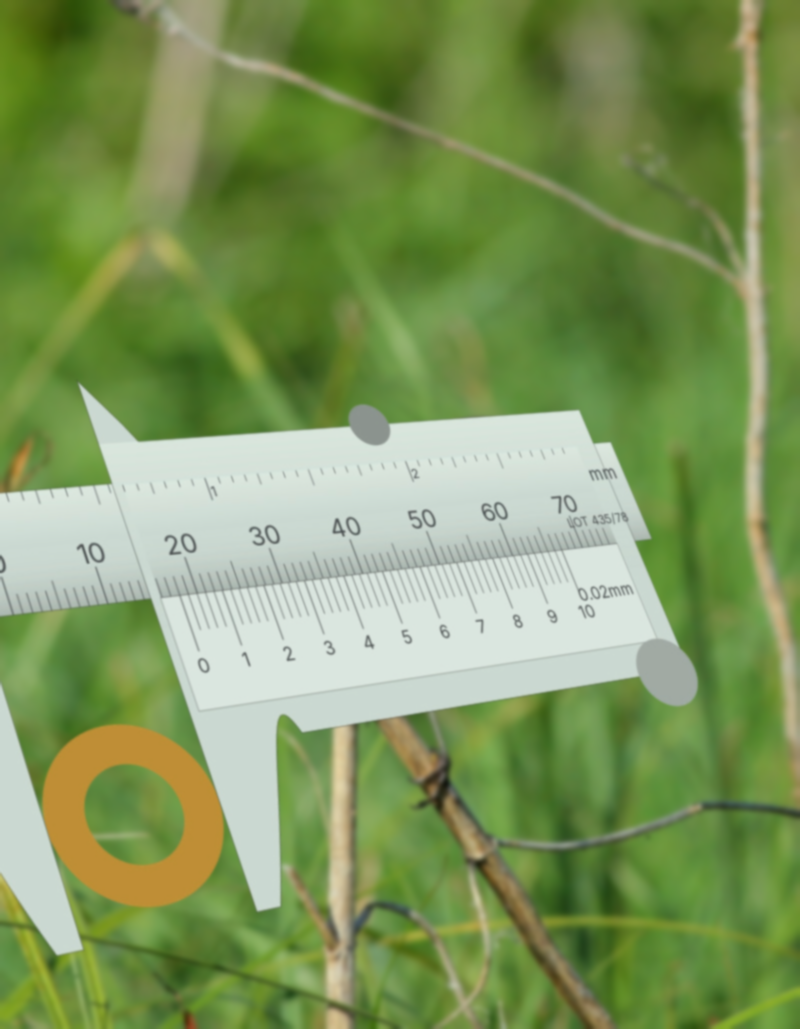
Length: {"value": 18.0, "unit": "mm"}
